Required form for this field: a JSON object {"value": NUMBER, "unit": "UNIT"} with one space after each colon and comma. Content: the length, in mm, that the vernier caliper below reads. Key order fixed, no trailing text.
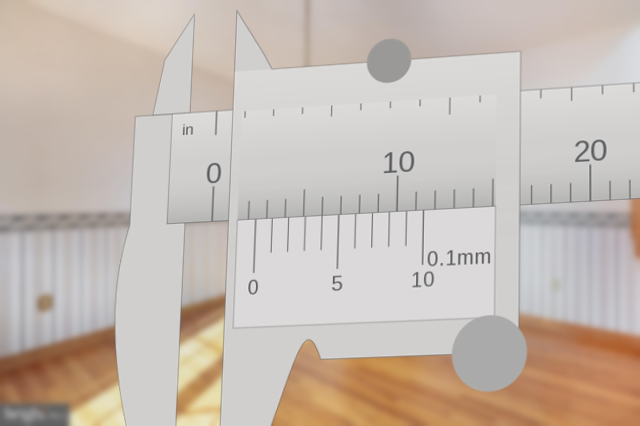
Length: {"value": 2.4, "unit": "mm"}
